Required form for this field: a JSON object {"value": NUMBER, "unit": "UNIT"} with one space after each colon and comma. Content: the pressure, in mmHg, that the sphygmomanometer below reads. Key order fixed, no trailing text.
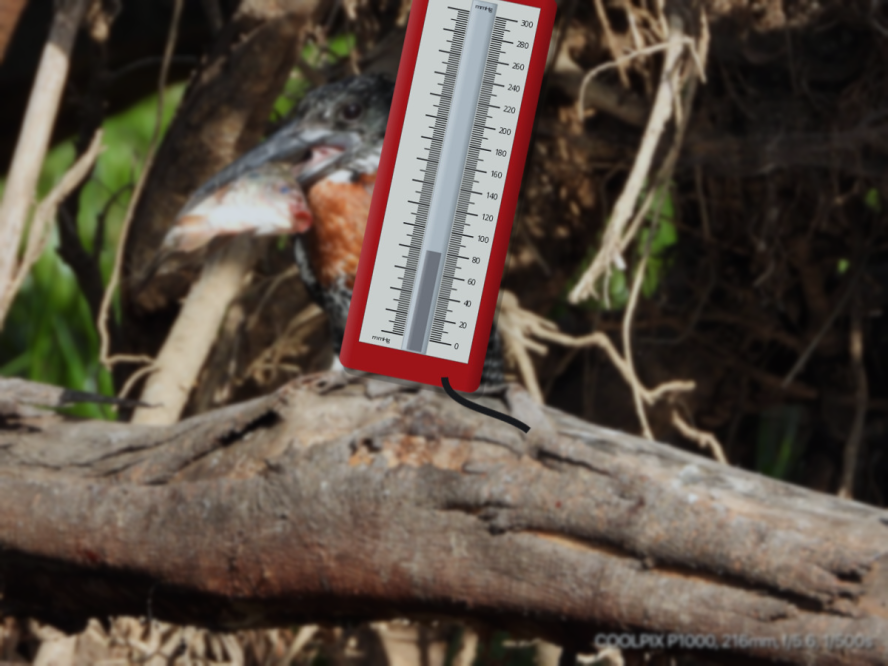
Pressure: {"value": 80, "unit": "mmHg"}
